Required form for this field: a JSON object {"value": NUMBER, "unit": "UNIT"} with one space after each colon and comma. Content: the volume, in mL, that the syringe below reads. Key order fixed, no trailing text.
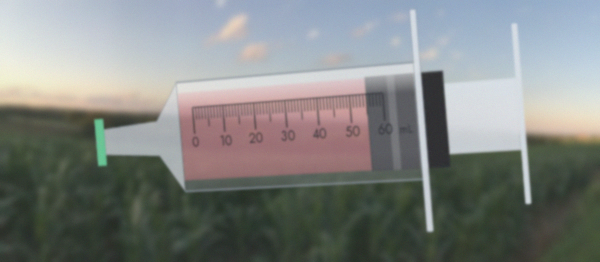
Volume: {"value": 55, "unit": "mL"}
